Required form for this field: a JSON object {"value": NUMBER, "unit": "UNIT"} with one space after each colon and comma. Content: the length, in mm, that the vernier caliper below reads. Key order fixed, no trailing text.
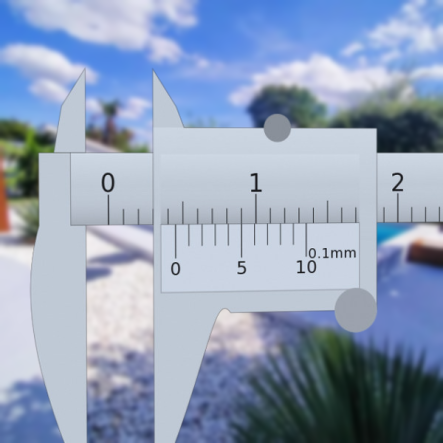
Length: {"value": 4.5, "unit": "mm"}
